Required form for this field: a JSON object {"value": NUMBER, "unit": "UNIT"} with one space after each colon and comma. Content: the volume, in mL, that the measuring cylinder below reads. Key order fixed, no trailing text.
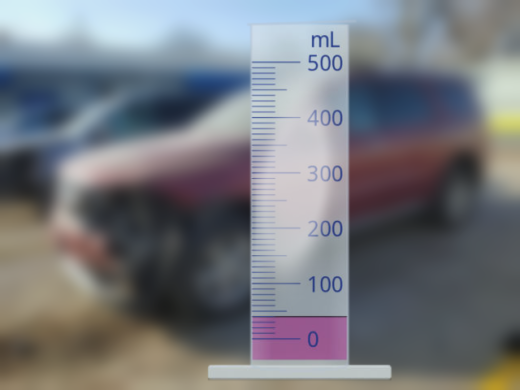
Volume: {"value": 40, "unit": "mL"}
